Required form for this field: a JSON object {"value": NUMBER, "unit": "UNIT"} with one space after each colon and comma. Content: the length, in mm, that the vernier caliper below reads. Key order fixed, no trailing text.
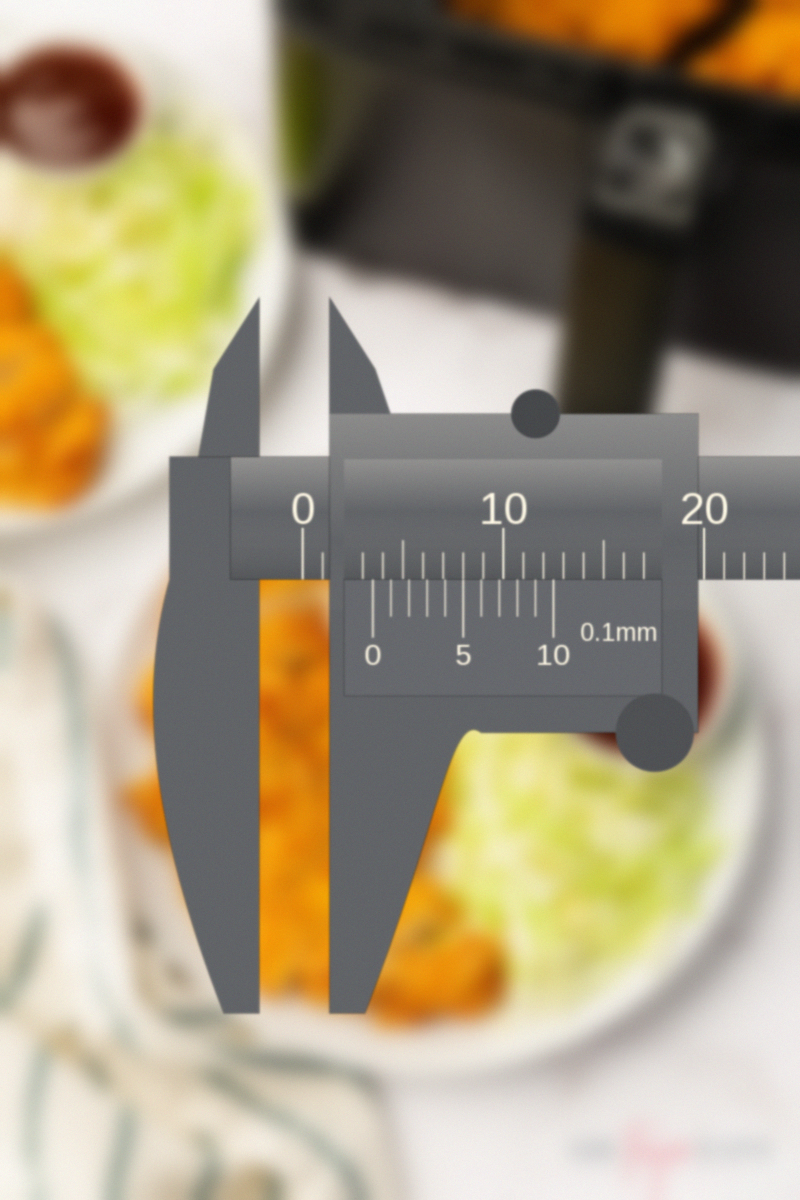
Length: {"value": 3.5, "unit": "mm"}
